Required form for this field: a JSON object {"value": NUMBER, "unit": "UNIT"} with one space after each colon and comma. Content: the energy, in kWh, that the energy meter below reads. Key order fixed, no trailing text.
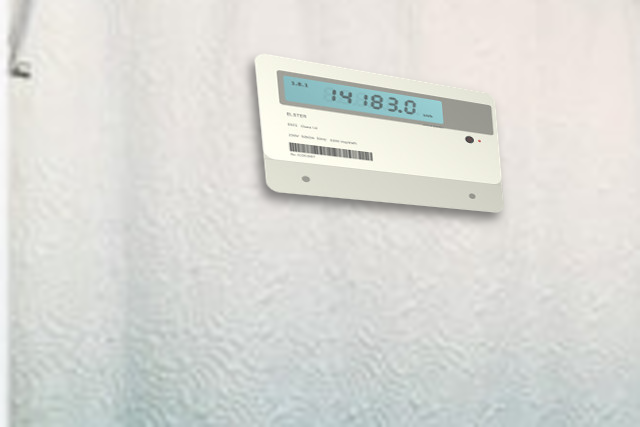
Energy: {"value": 14183.0, "unit": "kWh"}
